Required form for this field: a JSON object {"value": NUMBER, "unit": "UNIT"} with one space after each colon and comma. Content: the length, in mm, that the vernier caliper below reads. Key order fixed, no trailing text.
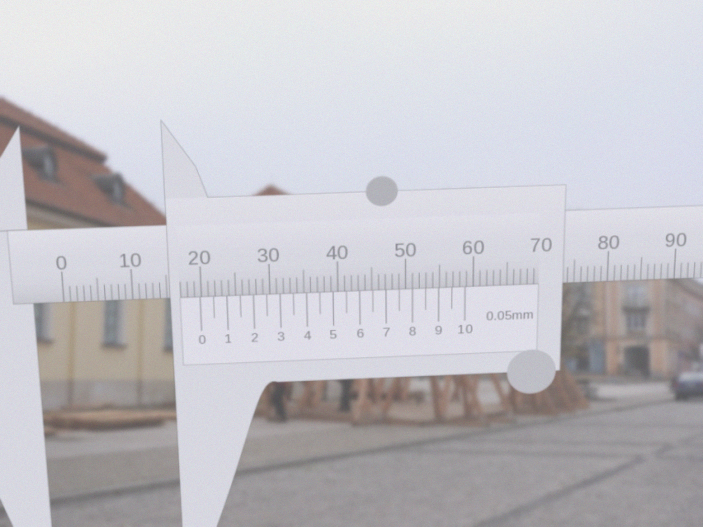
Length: {"value": 19.8, "unit": "mm"}
